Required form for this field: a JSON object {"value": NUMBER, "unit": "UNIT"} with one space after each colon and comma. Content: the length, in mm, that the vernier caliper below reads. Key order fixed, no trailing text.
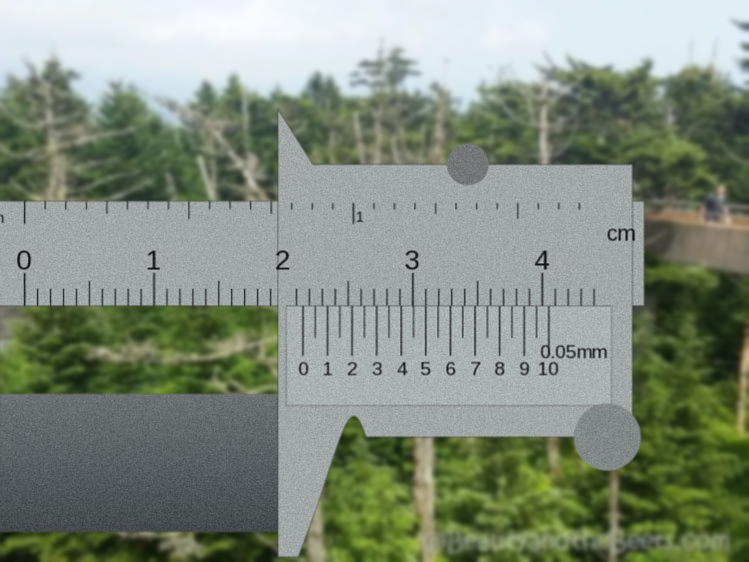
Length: {"value": 21.5, "unit": "mm"}
